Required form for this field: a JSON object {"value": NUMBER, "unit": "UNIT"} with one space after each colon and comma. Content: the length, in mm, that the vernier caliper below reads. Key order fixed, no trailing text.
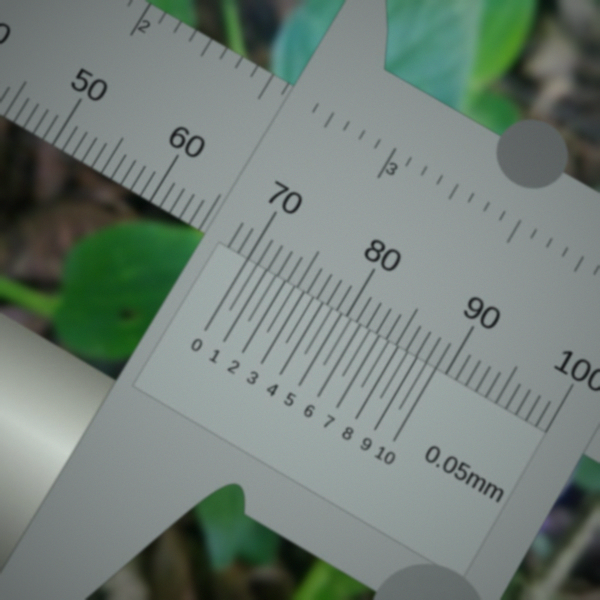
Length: {"value": 70.0, "unit": "mm"}
